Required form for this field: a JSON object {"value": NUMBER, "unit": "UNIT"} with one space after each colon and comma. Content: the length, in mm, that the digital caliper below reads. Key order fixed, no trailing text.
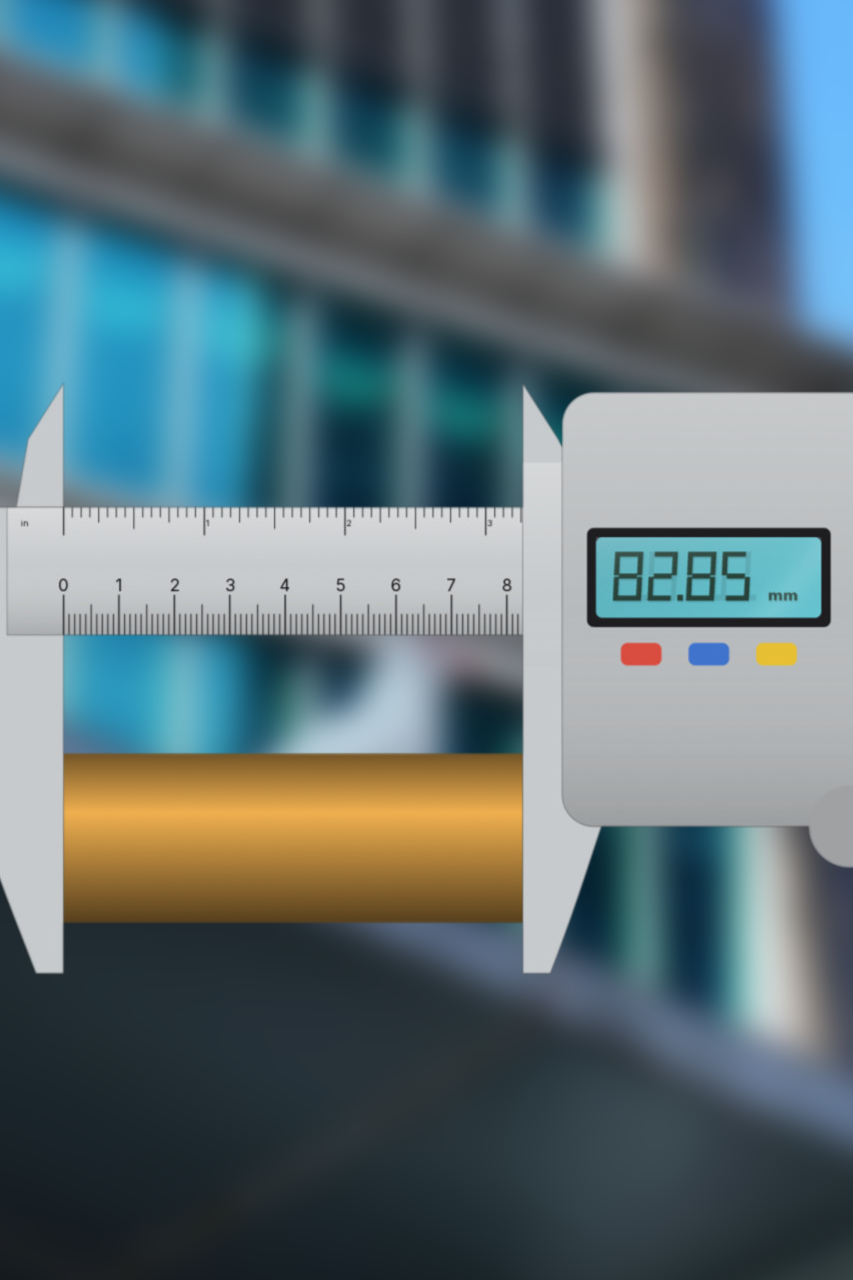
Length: {"value": 82.85, "unit": "mm"}
